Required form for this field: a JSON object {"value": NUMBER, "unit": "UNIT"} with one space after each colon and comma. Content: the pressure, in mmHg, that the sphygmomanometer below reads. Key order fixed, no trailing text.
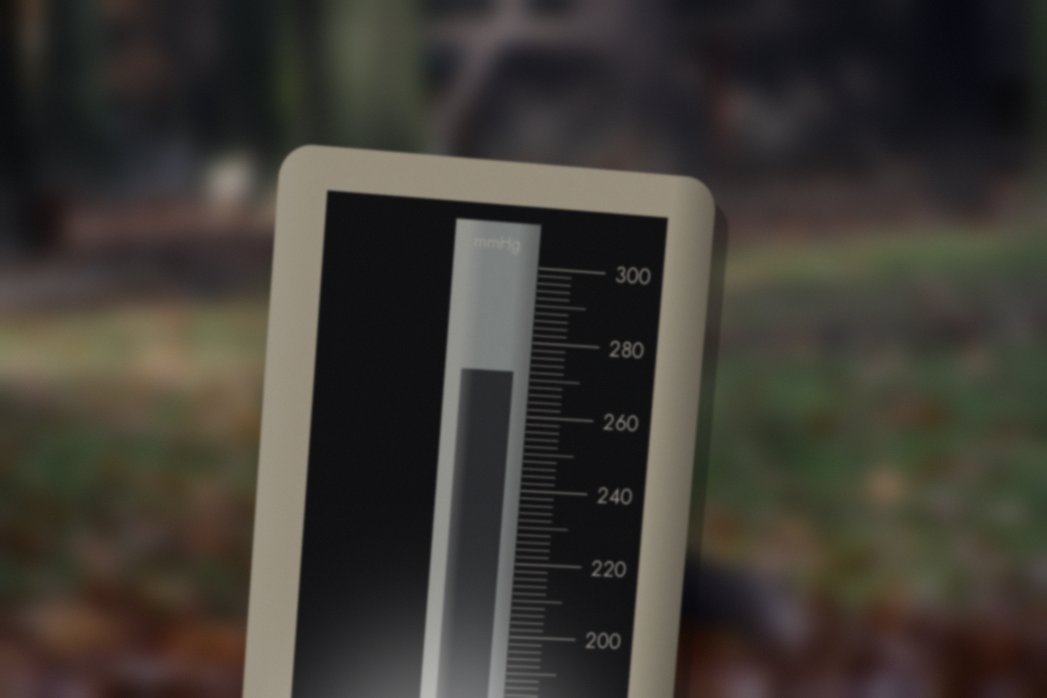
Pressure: {"value": 272, "unit": "mmHg"}
